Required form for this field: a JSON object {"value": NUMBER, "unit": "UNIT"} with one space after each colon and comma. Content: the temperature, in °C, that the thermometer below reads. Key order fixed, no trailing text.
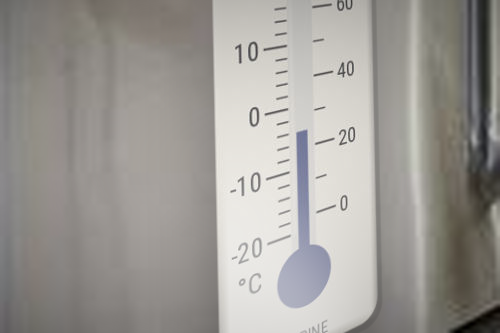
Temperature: {"value": -4, "unit": "°C"}
